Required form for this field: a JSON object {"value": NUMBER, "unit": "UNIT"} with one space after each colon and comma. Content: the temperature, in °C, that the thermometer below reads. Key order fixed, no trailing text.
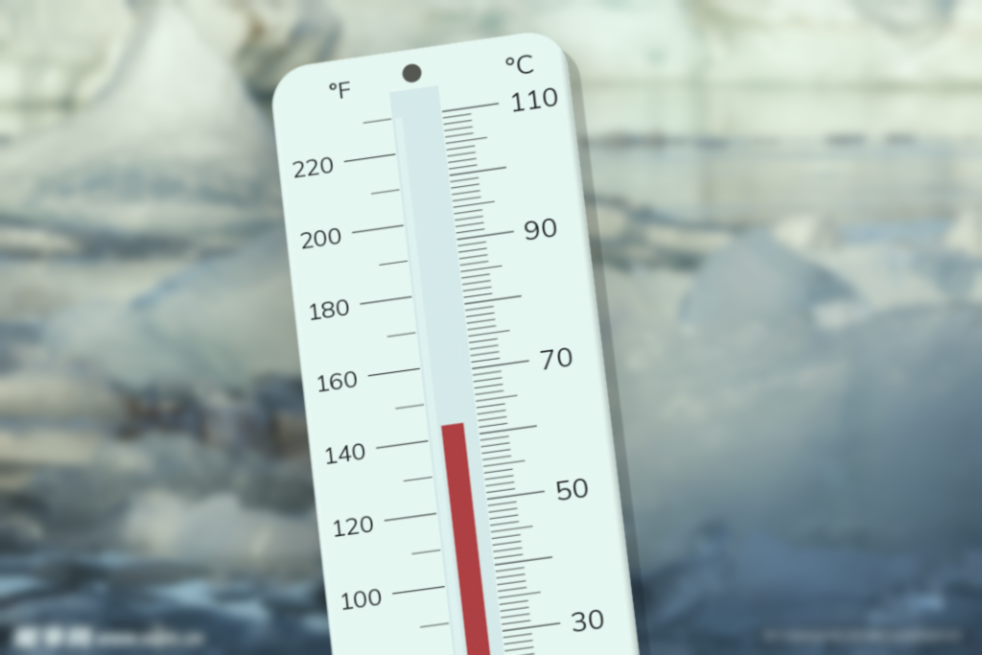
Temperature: {"value": 62, "unit": "°C"}
